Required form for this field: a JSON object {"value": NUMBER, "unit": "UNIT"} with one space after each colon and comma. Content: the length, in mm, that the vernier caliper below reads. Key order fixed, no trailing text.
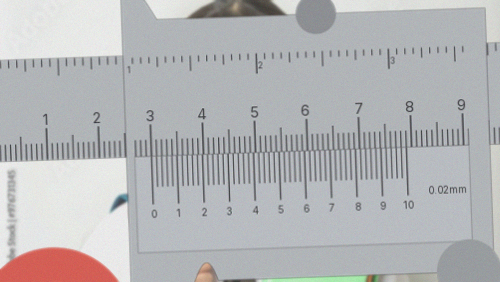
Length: {"value": 30.0, "unit": "mm"}
